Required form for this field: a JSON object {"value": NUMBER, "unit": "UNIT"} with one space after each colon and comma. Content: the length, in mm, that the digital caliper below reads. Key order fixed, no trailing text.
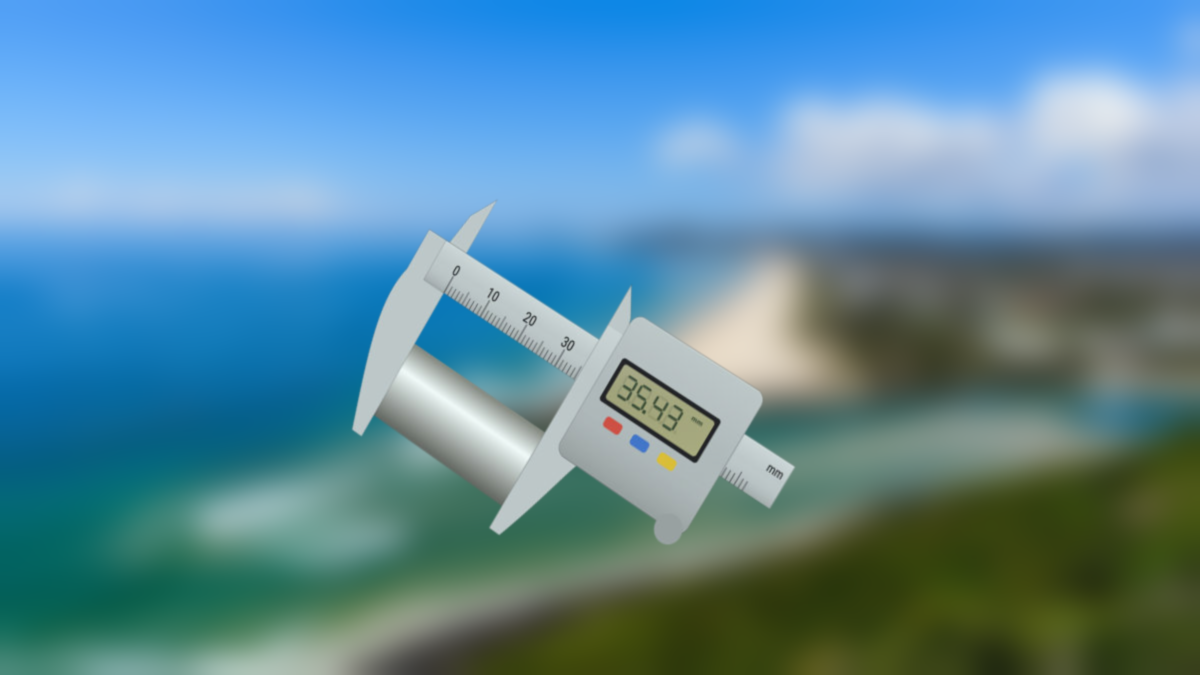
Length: {"value": 35.43, "unit": "mm"}
